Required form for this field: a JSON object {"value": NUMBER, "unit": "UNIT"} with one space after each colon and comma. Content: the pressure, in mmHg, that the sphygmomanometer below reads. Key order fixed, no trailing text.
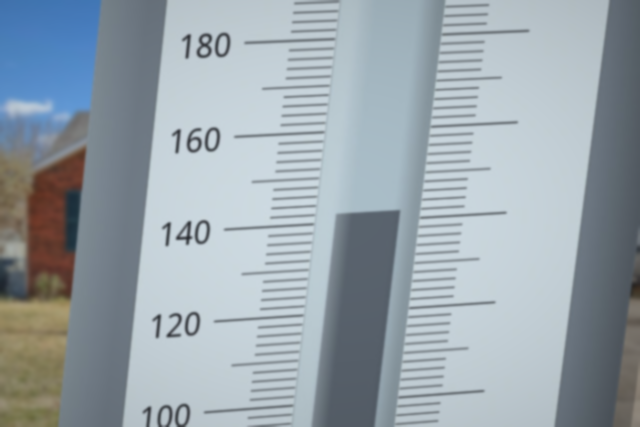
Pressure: {"value": 142, "unit": "mmHg"}
